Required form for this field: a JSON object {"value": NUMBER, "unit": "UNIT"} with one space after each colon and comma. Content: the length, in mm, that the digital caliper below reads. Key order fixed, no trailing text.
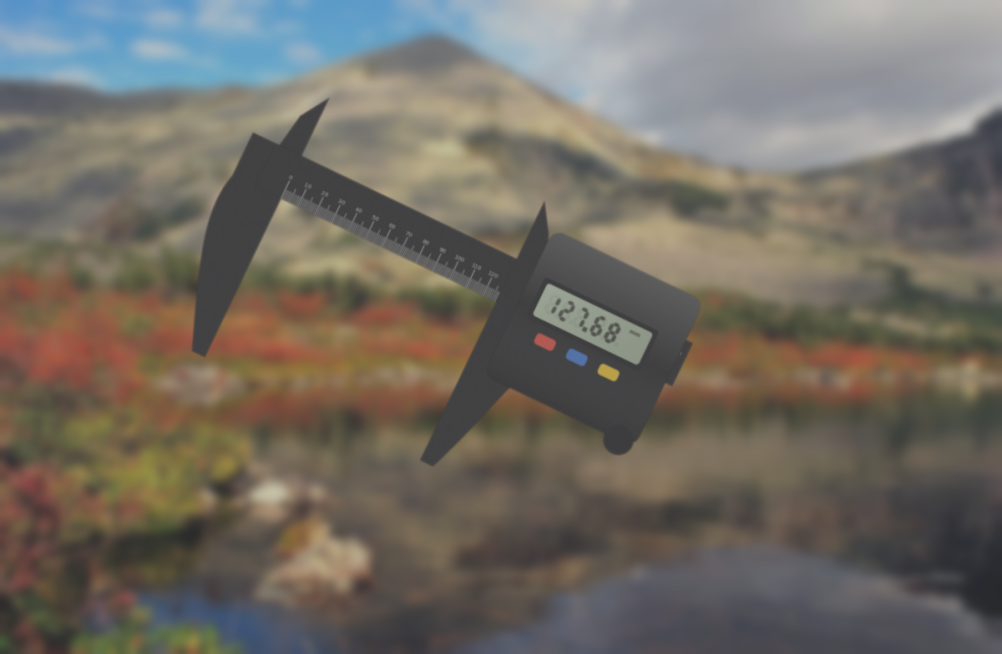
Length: {"value": 127.68, "unit": "mm"}
